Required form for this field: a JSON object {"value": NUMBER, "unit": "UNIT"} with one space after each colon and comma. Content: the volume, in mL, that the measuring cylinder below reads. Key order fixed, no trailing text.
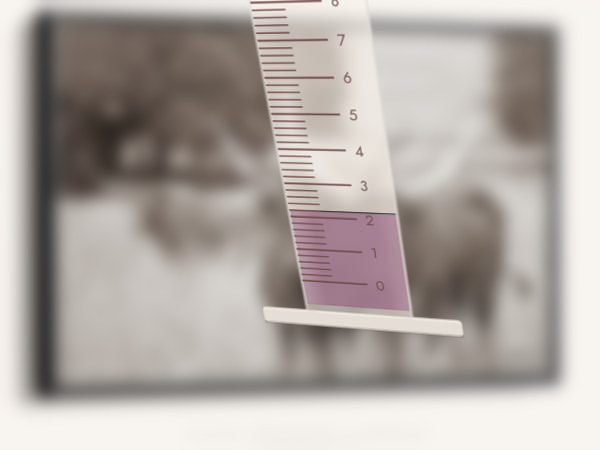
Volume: {"value": 2.2, "unit": "mL"}
